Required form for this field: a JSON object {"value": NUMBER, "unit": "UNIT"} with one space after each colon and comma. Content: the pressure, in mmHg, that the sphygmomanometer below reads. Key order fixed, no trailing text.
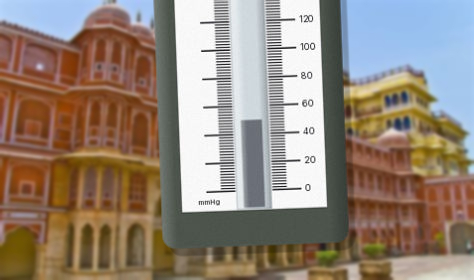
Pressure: {"value": 50, "unit": "mmHg"}
